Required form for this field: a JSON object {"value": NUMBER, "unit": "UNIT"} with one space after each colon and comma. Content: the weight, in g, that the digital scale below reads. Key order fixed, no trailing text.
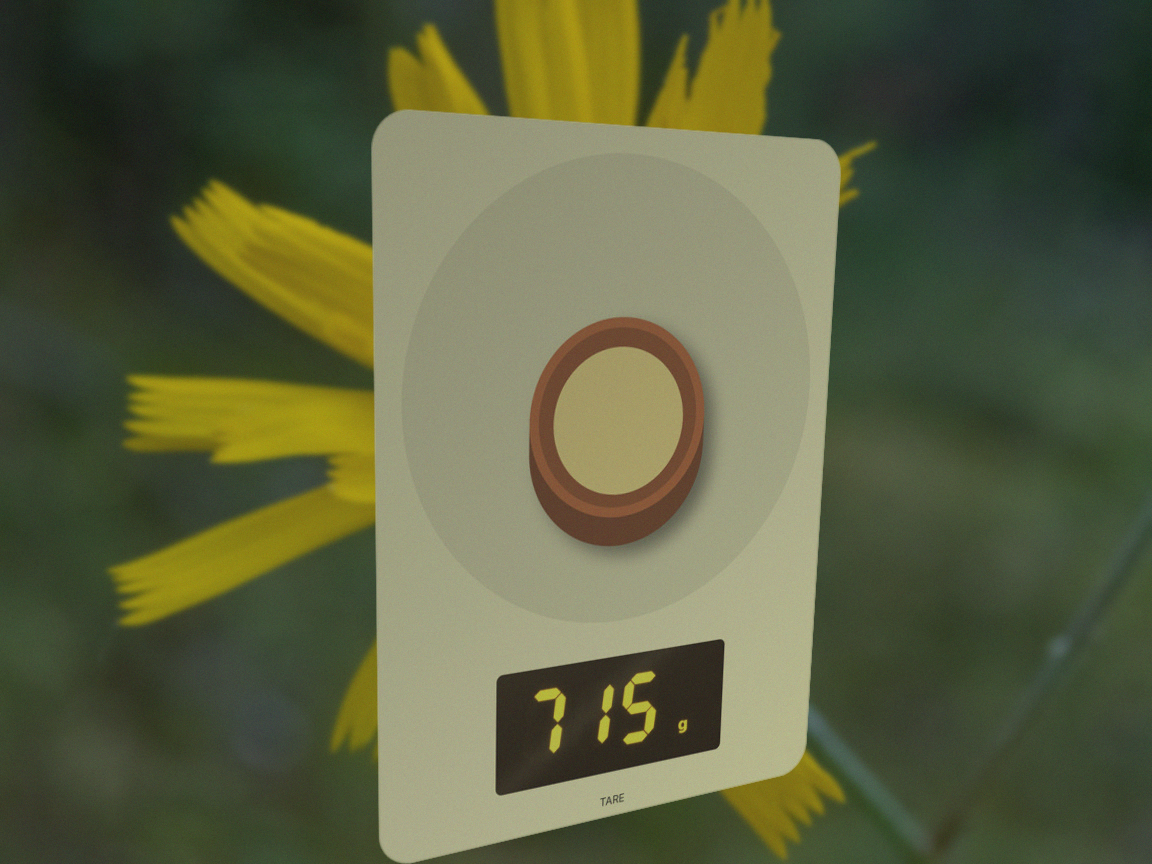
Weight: {"value": 715, "unit": "g"}
